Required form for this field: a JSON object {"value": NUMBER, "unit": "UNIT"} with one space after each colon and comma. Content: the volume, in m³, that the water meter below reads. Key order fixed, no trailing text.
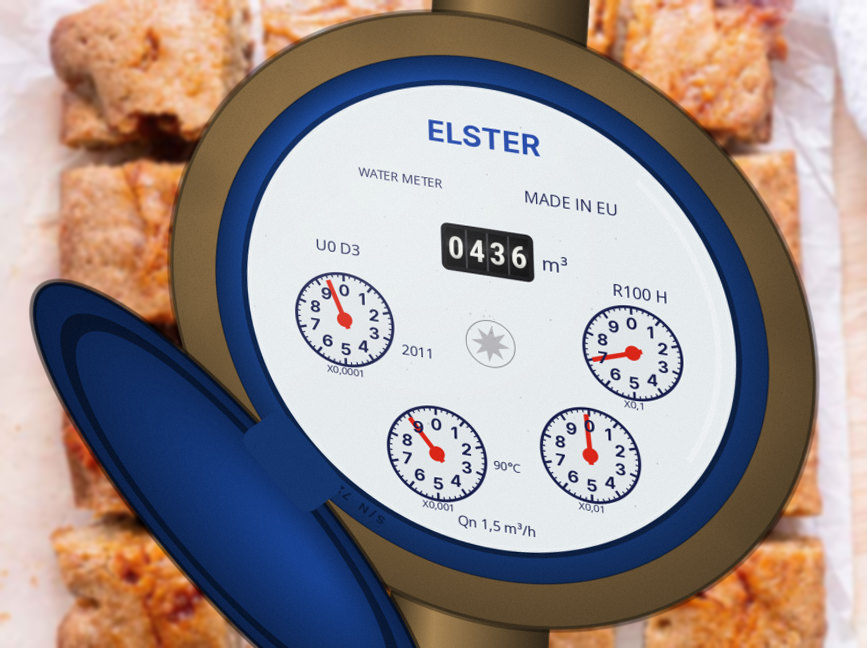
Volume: {"value": 436.6989, "unit": "m³"}
